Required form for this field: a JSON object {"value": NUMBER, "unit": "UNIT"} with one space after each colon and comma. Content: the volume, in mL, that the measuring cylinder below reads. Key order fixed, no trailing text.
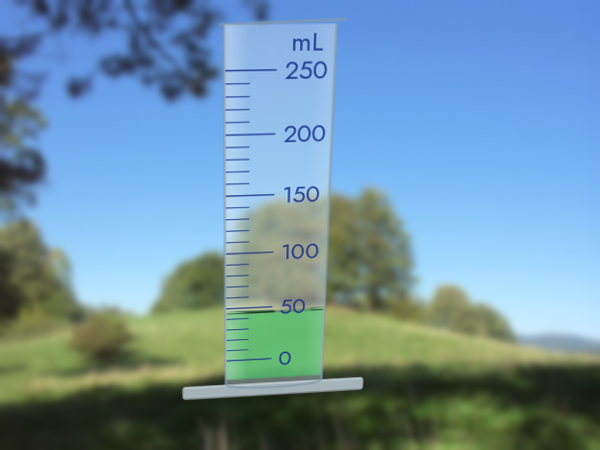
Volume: {"value": 45, "unit": "mL"}
